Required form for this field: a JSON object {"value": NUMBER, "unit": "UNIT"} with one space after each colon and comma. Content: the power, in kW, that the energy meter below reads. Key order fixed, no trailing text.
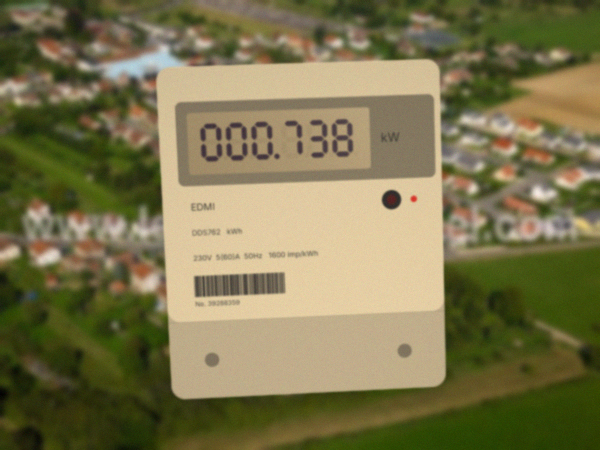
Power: {"value": 0.738, "unit": "kW"}
